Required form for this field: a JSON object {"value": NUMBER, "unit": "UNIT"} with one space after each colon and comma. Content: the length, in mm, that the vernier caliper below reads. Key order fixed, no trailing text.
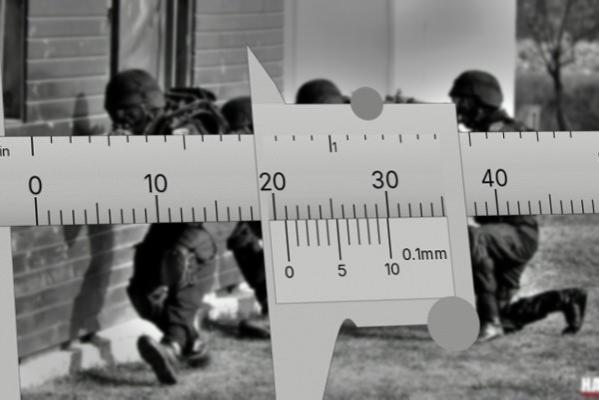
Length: {"value": 20.9, "unit": "mm"}
